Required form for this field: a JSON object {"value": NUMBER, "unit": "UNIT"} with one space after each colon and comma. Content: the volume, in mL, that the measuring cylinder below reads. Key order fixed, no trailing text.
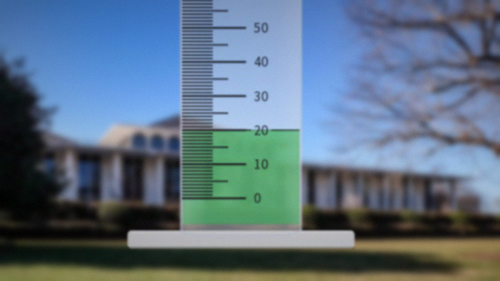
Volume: {"value": 20, "unit": "mL"}
